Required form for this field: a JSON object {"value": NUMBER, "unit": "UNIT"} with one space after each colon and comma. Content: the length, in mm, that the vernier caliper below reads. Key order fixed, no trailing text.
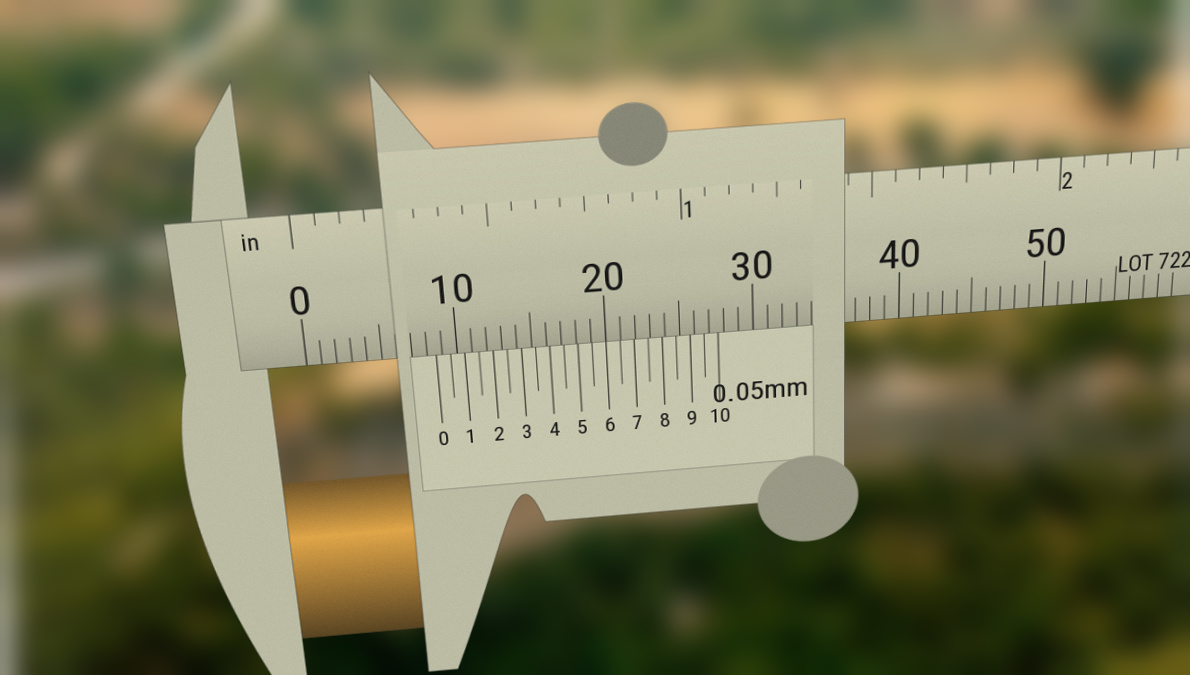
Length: {"value": 8.6, "unit": "mm"}
